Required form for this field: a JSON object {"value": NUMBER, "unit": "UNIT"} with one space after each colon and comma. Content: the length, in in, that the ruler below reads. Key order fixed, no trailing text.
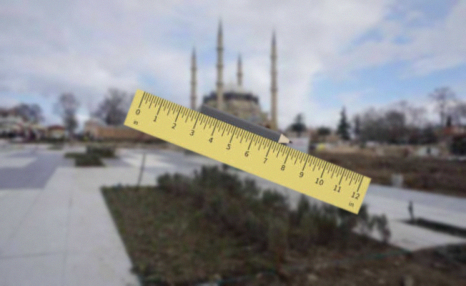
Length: {"value": 5, "unit": "in"}
